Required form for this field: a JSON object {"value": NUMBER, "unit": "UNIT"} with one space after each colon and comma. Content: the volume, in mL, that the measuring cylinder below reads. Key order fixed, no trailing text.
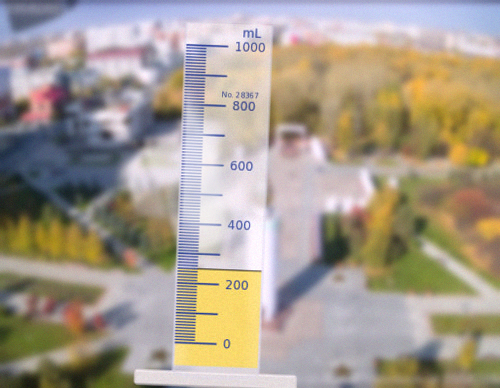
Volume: {"value": 250, "unit": "mL"}
